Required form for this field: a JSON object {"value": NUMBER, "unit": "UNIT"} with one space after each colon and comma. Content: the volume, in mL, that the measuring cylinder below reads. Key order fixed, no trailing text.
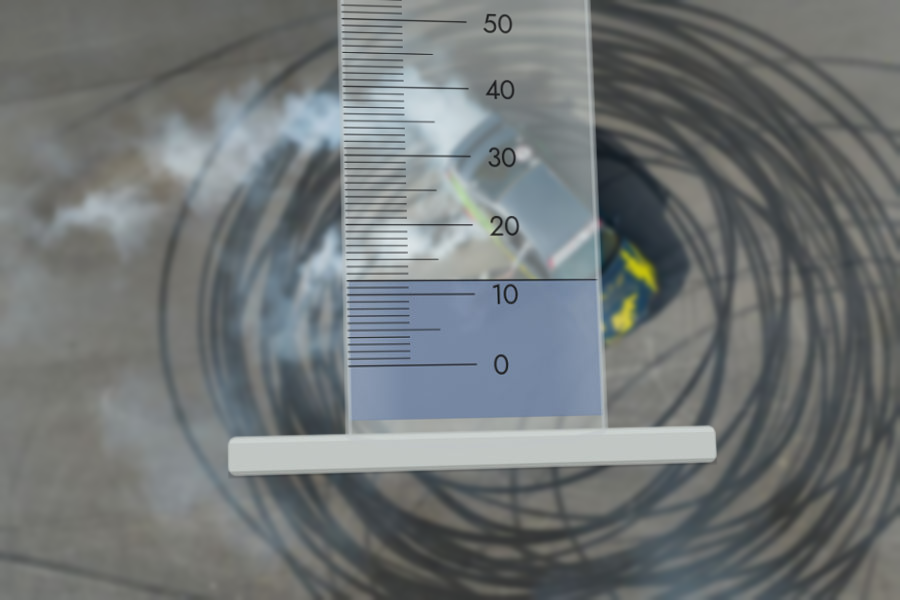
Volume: {"value": 12, "unit": "mL"}
